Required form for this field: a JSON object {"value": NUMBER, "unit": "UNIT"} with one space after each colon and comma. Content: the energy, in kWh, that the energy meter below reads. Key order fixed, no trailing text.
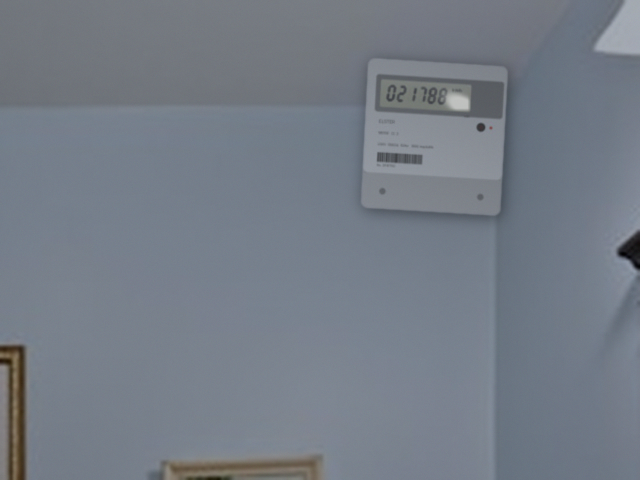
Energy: {"value": 21788, "unit": "kWh"}
